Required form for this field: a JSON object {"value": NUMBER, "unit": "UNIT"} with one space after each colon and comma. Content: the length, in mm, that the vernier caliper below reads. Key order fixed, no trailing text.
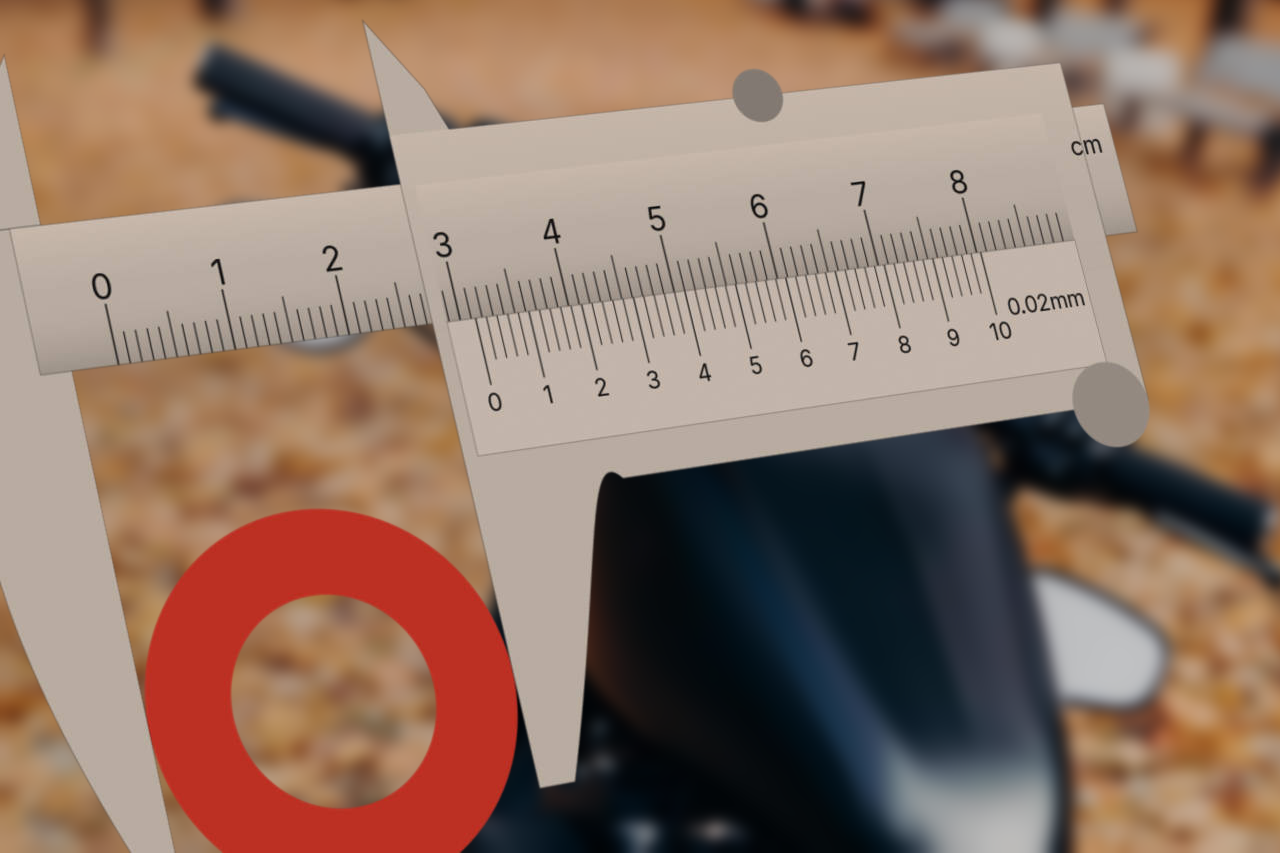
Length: {"value": 31.4, "unit": "mm"}
